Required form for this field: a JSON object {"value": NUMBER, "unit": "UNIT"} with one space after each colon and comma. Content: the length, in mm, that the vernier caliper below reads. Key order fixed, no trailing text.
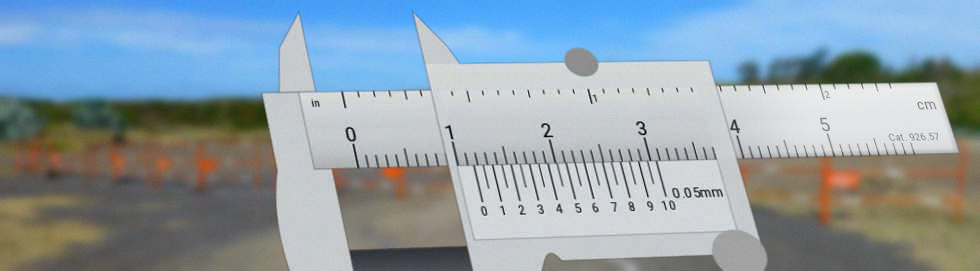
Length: {"value": 11.6, "unit": "mm"}
